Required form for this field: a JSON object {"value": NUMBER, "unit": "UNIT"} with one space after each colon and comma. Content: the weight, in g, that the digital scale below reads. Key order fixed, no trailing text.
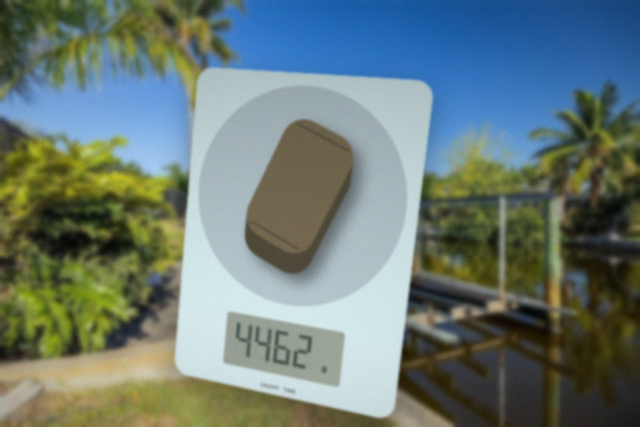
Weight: {"value": 4462, "unit": "g"}
